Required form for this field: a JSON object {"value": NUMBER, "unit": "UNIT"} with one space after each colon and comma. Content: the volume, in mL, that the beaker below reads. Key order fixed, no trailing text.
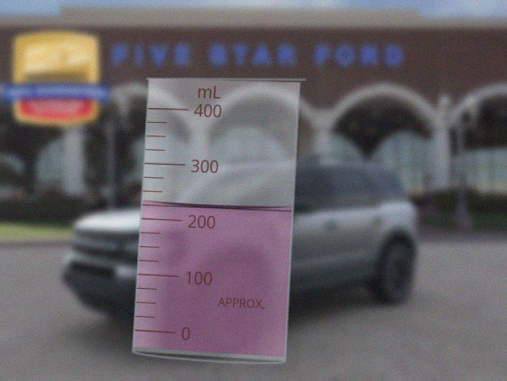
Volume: {"value": 225, "unit": "mL"}
